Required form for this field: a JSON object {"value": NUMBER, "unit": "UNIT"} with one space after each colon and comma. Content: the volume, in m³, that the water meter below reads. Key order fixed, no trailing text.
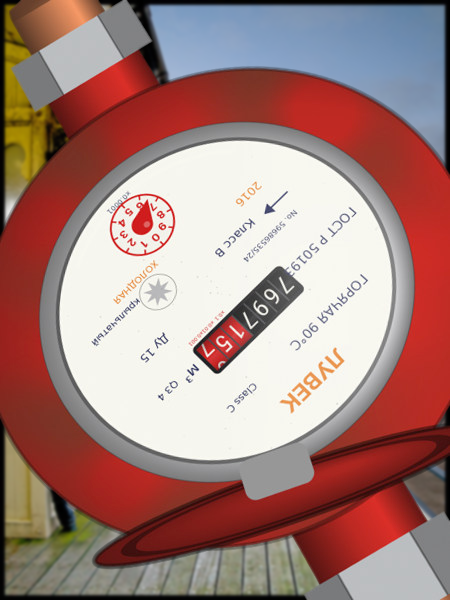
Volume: {"value": 7697.1566, "unit": "m³"}
